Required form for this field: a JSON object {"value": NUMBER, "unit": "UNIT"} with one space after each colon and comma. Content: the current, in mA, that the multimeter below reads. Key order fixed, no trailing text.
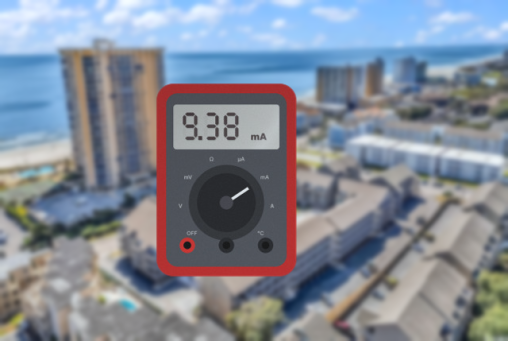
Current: {"value": 9.38, "unit": "mA"}
